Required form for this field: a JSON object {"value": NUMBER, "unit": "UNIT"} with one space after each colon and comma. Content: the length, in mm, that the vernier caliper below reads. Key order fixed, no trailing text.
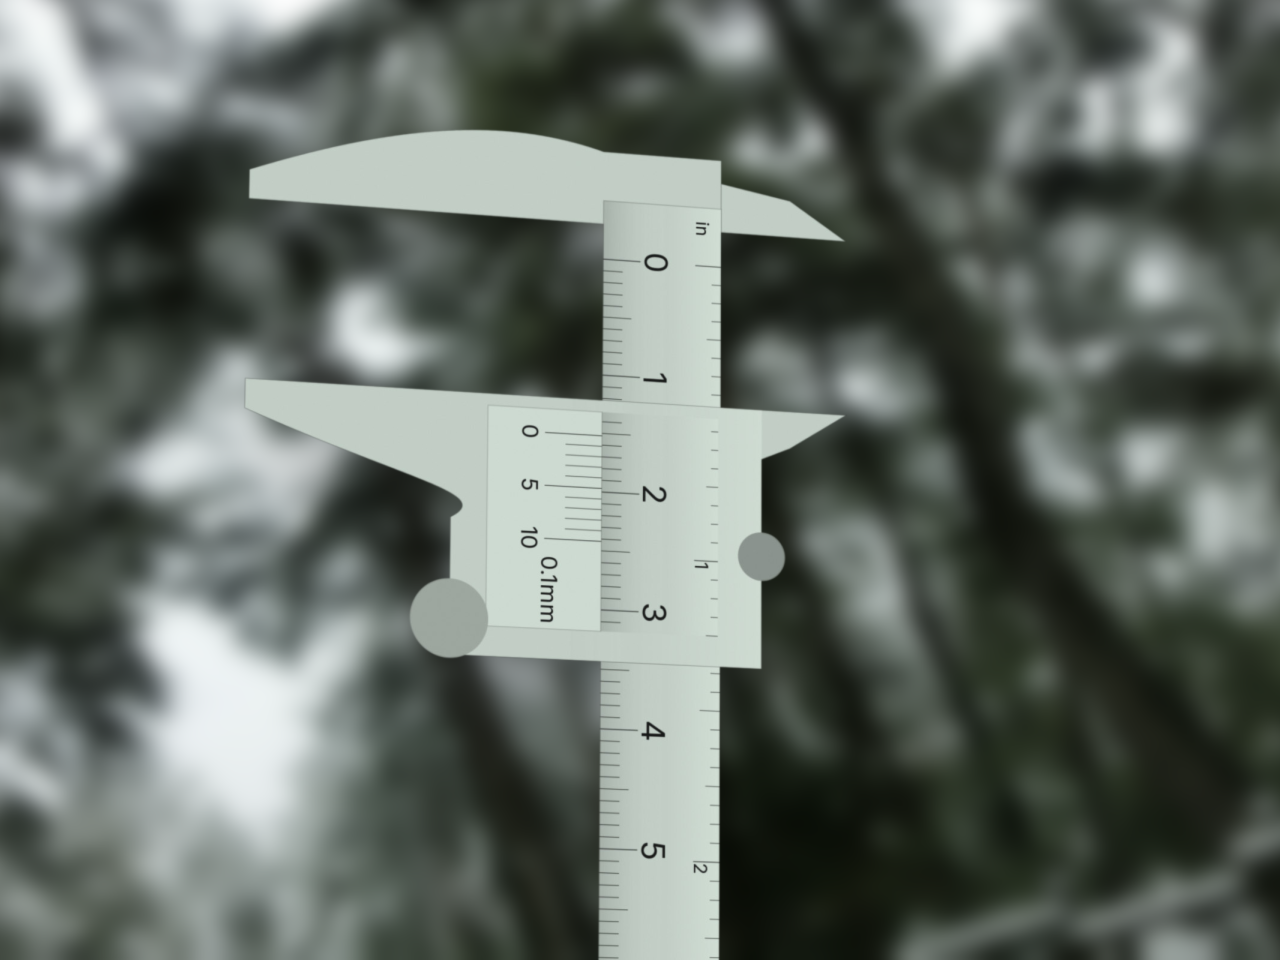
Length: {"value": 15.2, "unit": "mm"}
